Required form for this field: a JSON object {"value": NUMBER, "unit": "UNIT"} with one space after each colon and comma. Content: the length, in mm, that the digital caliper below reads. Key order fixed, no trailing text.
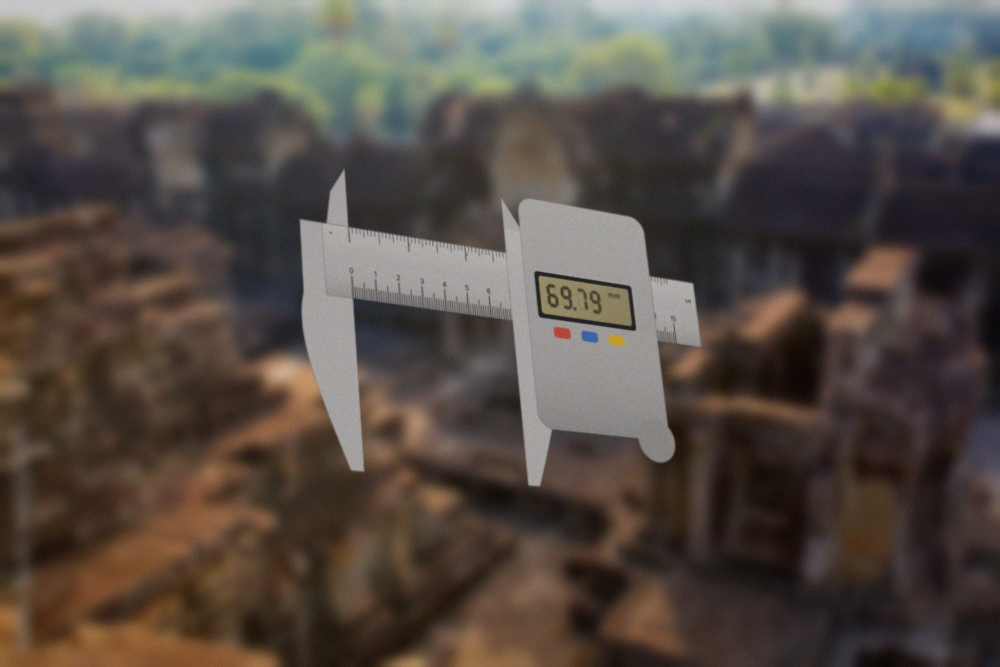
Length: {"value": 69.79, "unit": "mm"}
